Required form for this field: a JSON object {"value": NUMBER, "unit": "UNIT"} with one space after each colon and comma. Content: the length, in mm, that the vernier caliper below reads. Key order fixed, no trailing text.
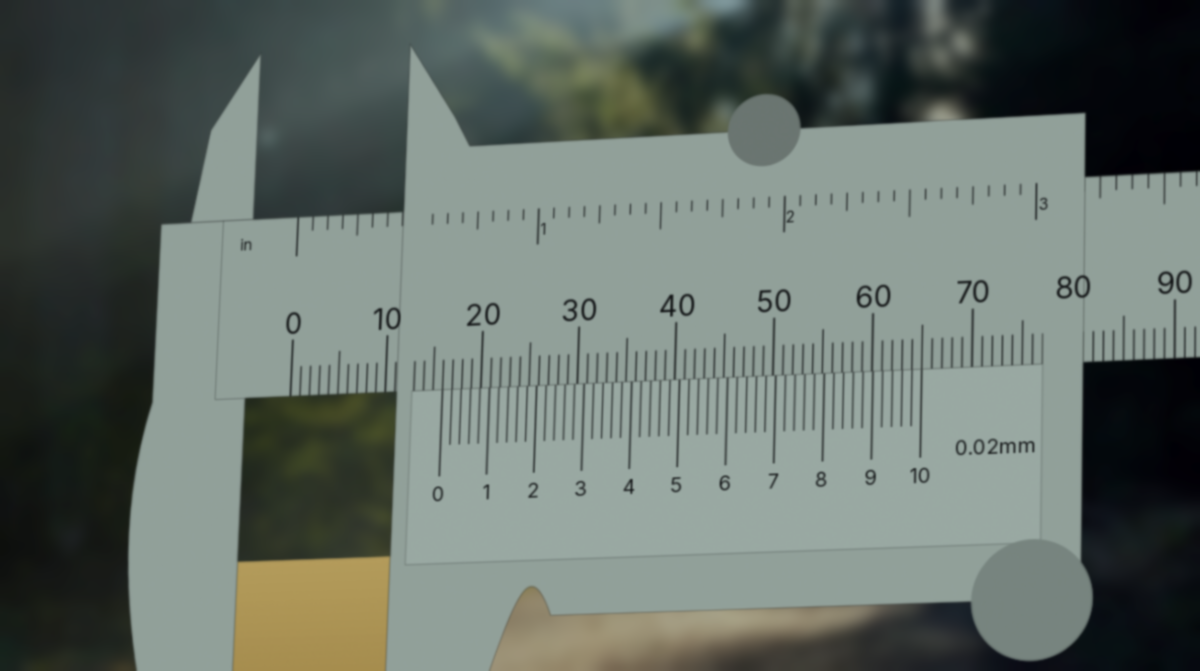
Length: {"value": 16.0, "unit": "mm"}
